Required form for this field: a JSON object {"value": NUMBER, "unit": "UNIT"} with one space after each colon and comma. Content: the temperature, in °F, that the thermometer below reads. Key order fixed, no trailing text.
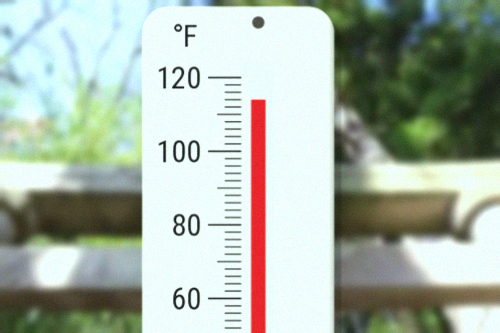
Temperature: {"value": 114, "unit": "°F"}
